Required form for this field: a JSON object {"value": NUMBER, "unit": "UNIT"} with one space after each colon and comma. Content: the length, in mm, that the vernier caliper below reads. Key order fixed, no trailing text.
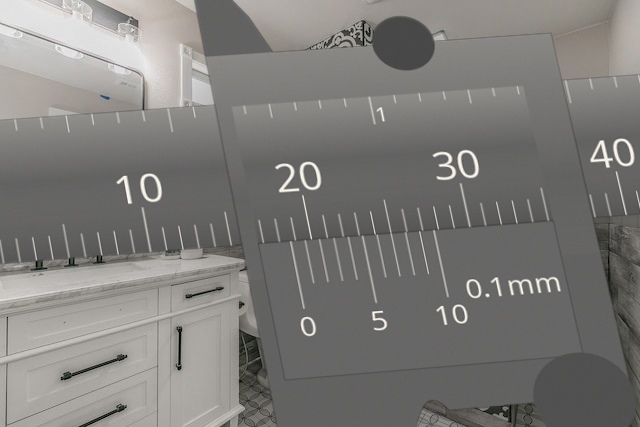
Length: {"value": 18.7, "unit": "mm"}
